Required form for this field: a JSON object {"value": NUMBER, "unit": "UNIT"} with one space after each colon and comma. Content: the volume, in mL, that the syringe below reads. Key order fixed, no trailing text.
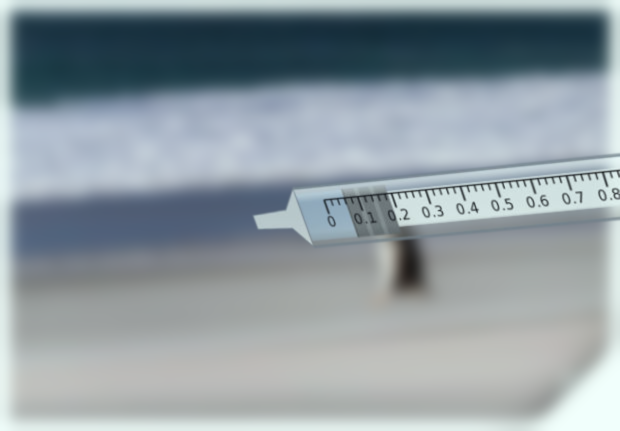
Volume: {"value": 0.06, "unit": "mL"}
